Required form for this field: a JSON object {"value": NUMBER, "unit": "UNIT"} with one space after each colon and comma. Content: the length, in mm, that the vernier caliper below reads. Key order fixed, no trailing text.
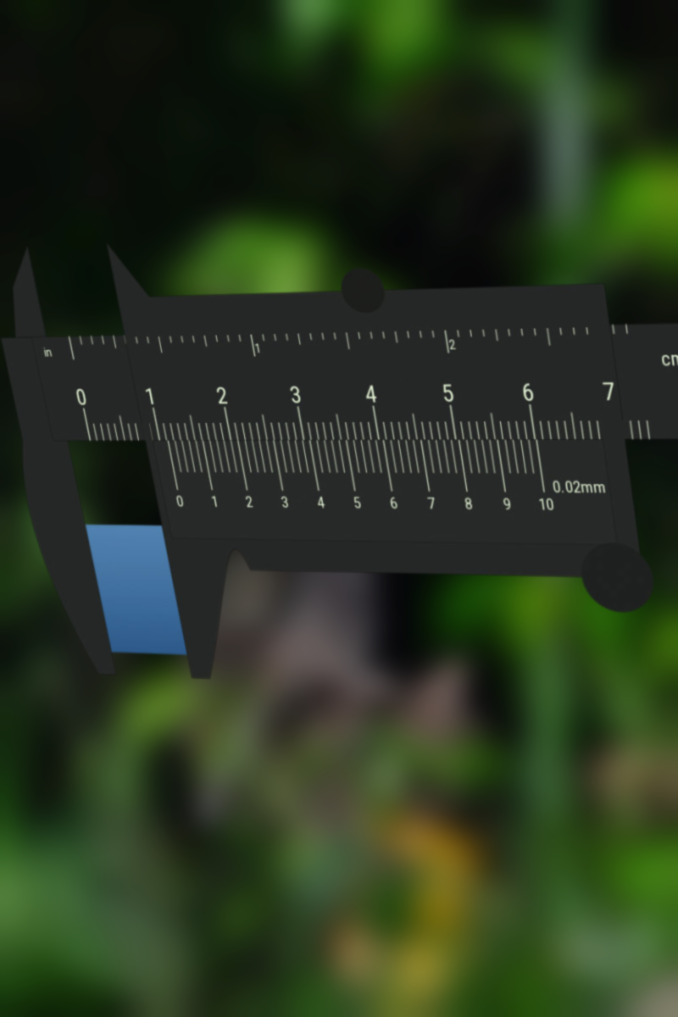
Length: {"value": 11.2, "unit": "mm"}
